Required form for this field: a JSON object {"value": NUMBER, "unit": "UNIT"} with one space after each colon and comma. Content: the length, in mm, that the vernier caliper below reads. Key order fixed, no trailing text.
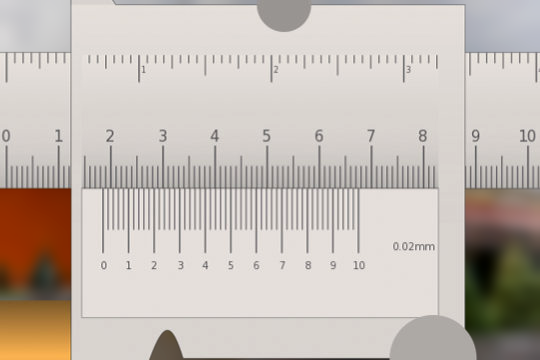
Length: {"value": 18.5, "unit": "mm"}
